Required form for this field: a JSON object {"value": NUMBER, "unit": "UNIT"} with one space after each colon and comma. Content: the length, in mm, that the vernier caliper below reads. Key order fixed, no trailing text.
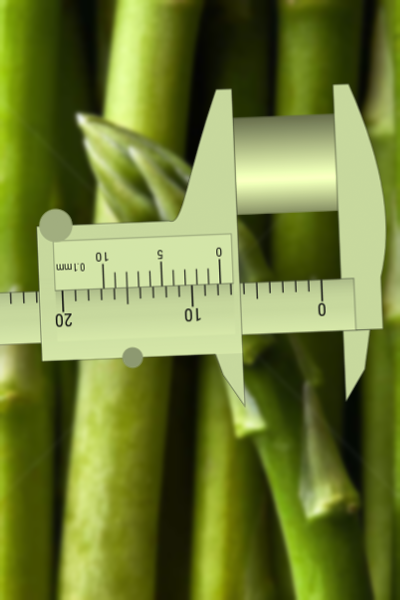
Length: {"value": 7.8, "unit": "mm"}
